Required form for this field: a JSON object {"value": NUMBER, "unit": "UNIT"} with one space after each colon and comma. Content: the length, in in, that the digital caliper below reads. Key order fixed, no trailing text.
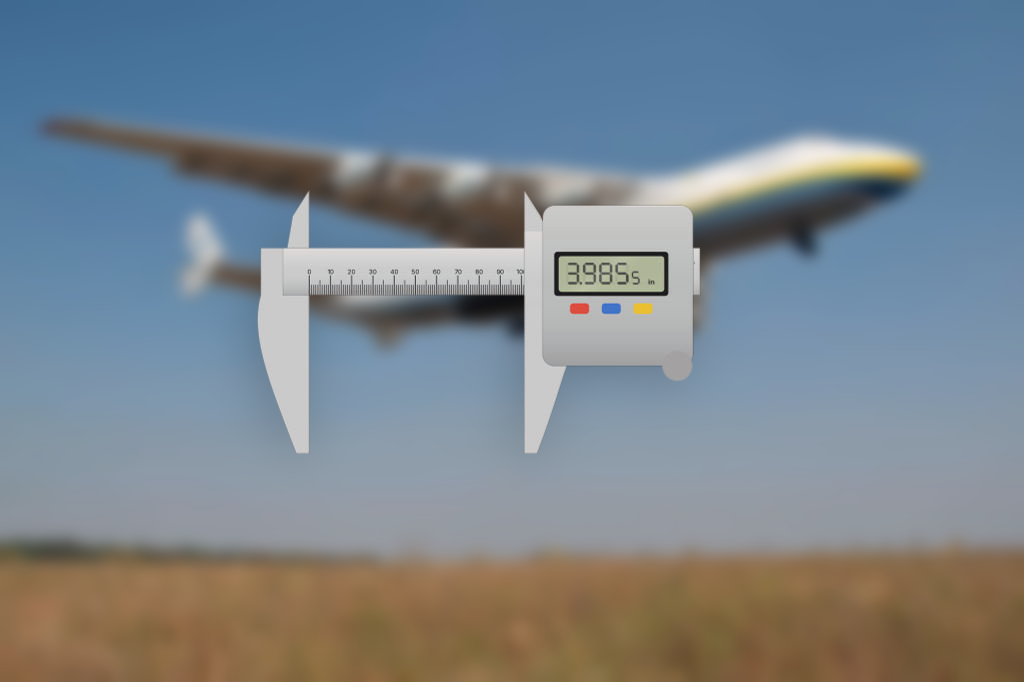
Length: {"value": 3.9855, "unit": "in"}
